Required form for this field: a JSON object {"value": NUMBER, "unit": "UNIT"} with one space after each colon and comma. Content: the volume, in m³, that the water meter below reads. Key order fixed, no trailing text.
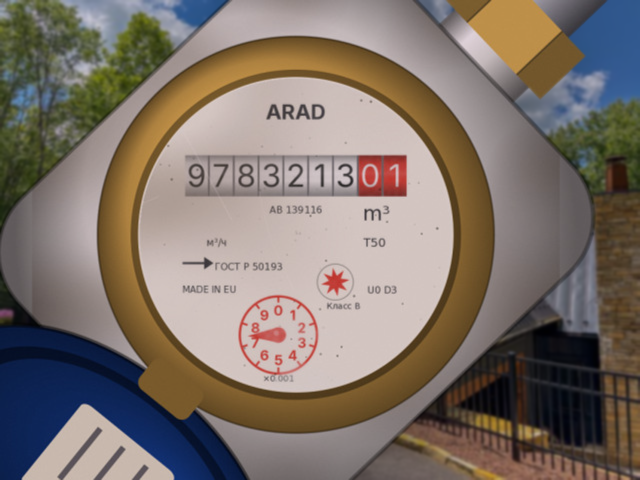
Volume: {"value": 9783213.017, "unit": "m³"}
